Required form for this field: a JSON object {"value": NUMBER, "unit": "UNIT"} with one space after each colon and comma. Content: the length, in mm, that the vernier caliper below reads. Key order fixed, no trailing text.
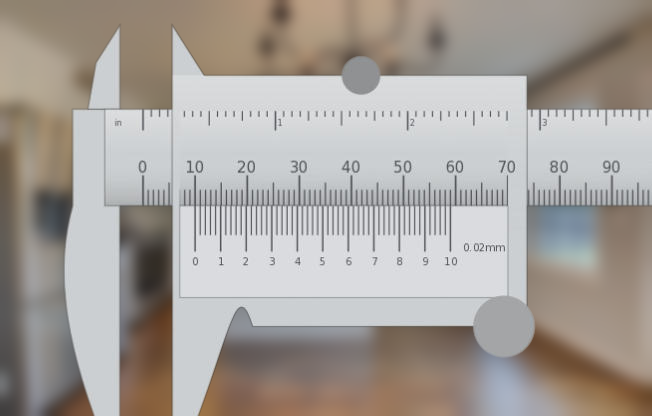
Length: {"value": 10.0, "unit": "mm"}
